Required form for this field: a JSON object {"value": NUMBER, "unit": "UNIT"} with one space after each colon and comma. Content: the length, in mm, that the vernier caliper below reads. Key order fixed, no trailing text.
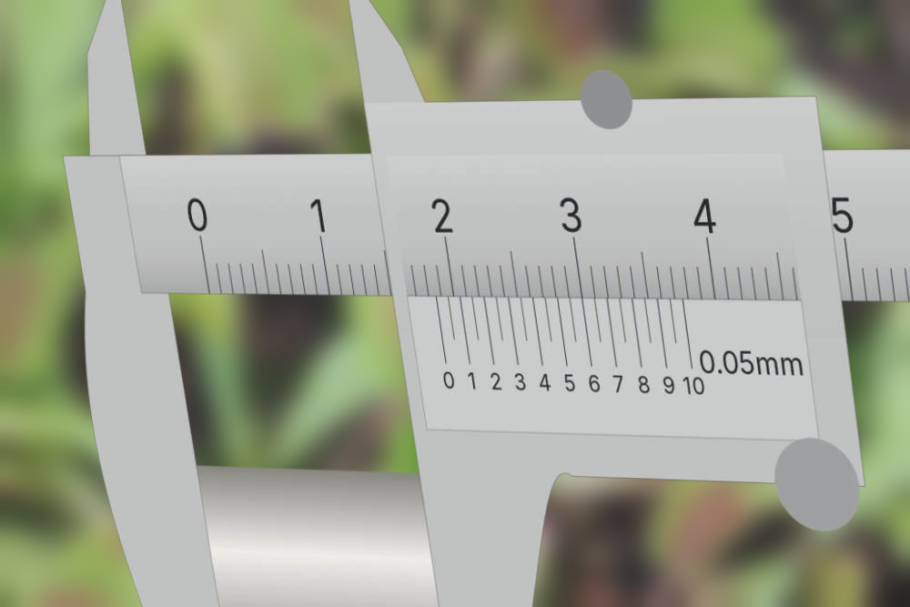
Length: {"value": 18.6, "unit": "mm"}
